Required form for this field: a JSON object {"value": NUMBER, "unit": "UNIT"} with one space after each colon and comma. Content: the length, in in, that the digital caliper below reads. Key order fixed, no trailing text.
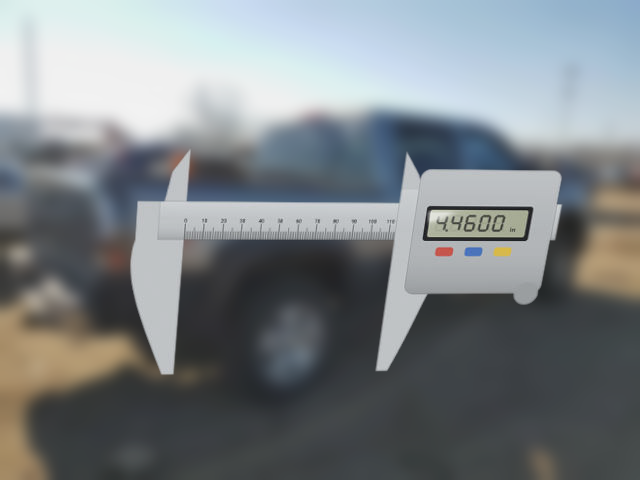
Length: {"value": 4.4600, "unit": "in"}
